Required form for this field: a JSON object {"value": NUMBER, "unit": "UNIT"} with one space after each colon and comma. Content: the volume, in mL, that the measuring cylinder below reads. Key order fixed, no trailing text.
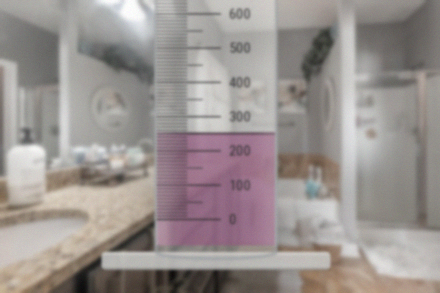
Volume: {"value": 250, "unit": "mL"}
